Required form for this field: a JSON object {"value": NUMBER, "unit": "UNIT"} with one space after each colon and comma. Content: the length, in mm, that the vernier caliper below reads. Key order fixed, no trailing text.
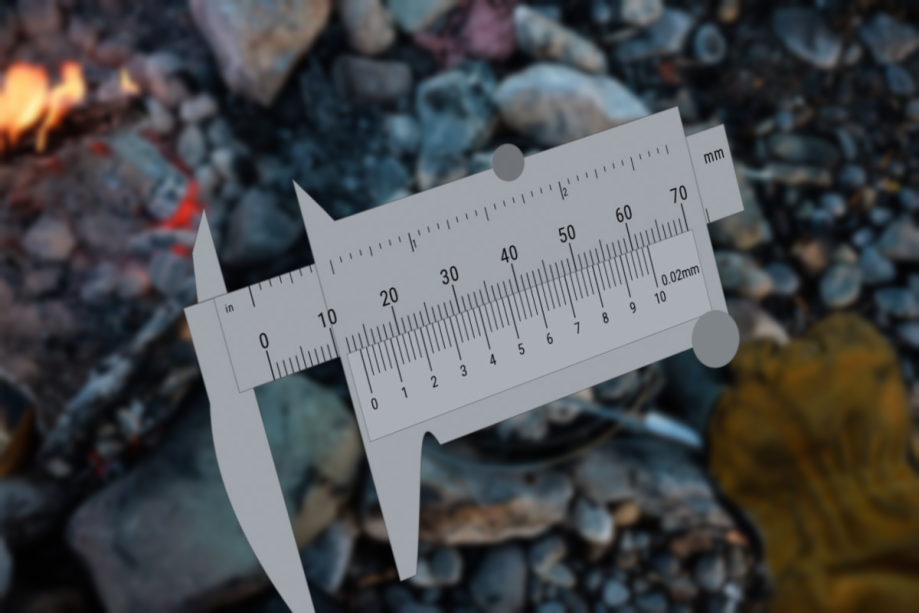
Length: {"value": 13.6, "unit": "mm"}
